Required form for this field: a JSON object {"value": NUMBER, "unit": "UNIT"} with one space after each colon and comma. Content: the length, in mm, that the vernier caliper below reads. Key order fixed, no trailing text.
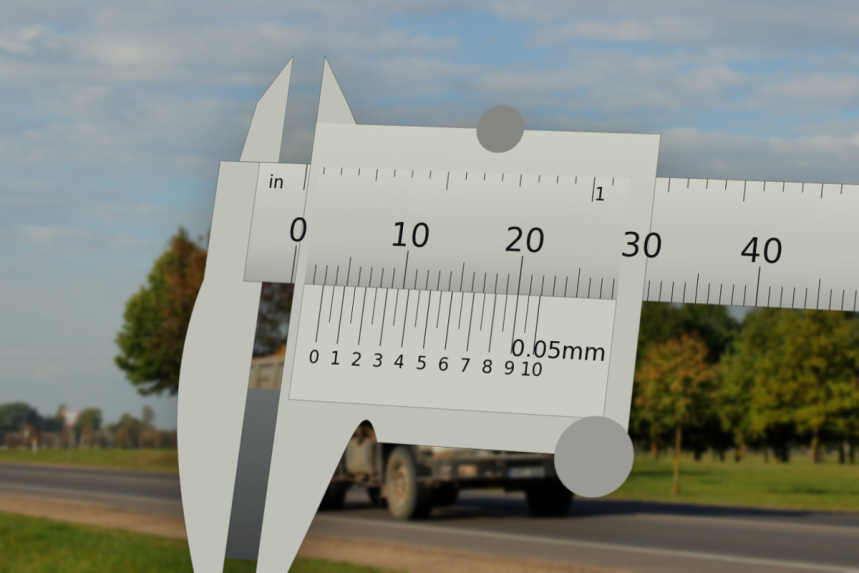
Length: {"value": 2.9, "unit": "mm"}
